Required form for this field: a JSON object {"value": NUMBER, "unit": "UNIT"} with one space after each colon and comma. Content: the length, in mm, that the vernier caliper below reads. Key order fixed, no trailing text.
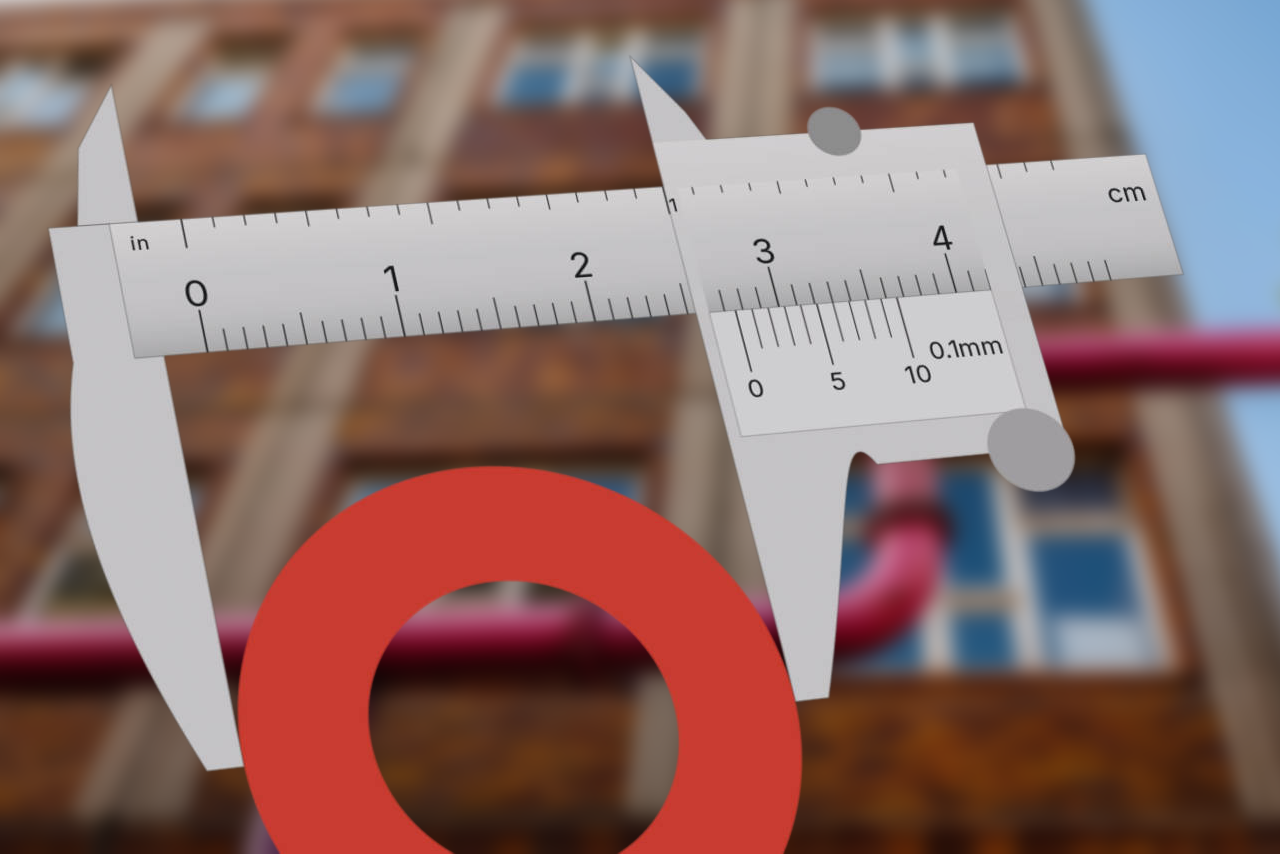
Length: {"value": 27.6, "unit": "mm"}
